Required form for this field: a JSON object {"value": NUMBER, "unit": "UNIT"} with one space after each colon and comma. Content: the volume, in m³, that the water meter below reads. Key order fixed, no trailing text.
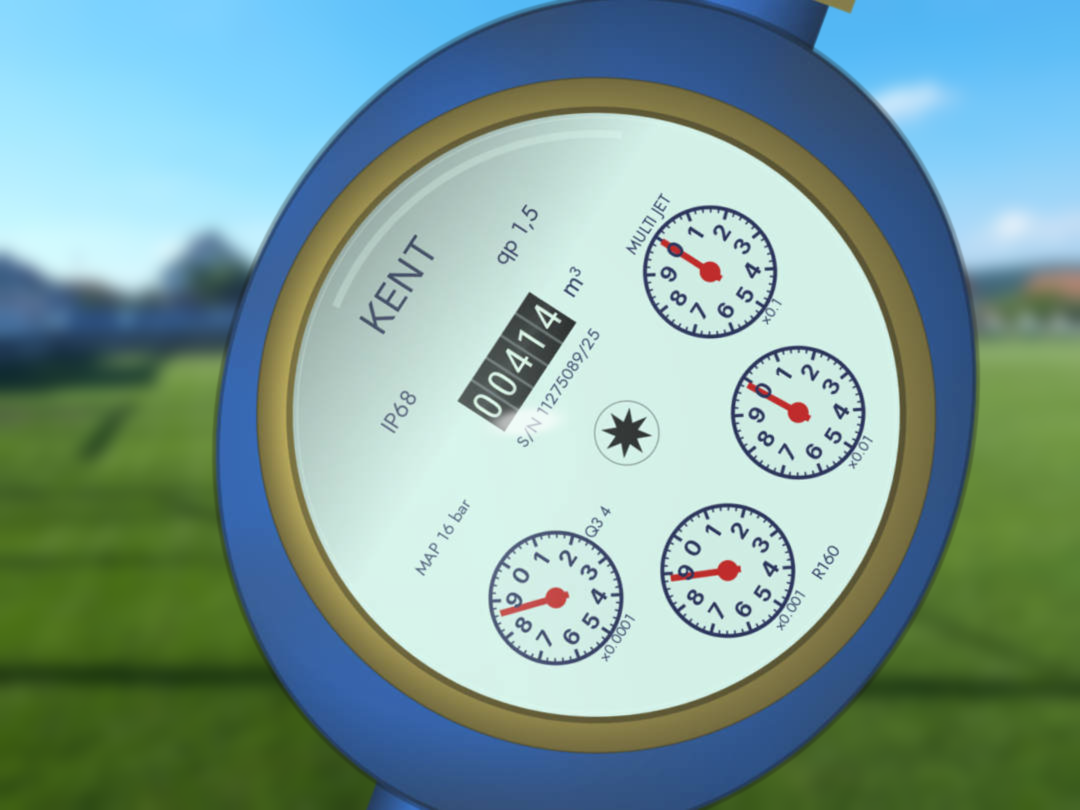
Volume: {"value": 413.9988, "unit": "m³"}
